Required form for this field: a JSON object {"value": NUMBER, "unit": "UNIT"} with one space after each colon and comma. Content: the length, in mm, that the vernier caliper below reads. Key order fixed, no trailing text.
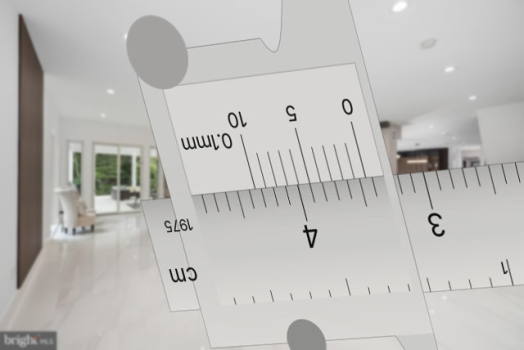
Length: {"value": 34.5, "unit": "mm"}
